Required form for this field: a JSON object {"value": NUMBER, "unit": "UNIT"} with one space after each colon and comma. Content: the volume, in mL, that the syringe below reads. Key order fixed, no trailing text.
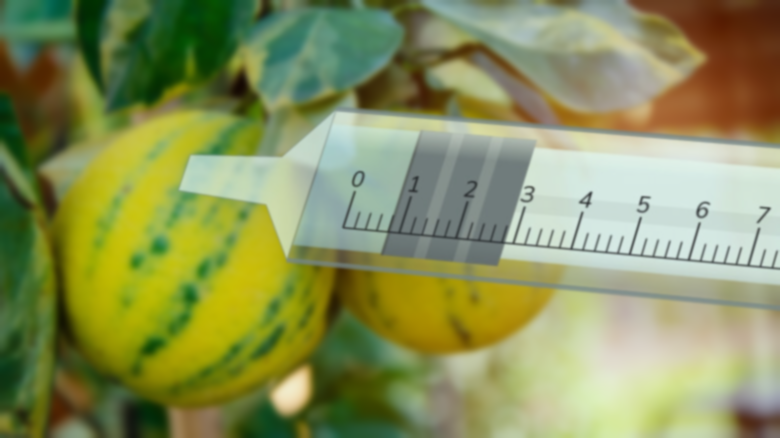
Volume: {"value": 0.8, "unit": "mL"}
